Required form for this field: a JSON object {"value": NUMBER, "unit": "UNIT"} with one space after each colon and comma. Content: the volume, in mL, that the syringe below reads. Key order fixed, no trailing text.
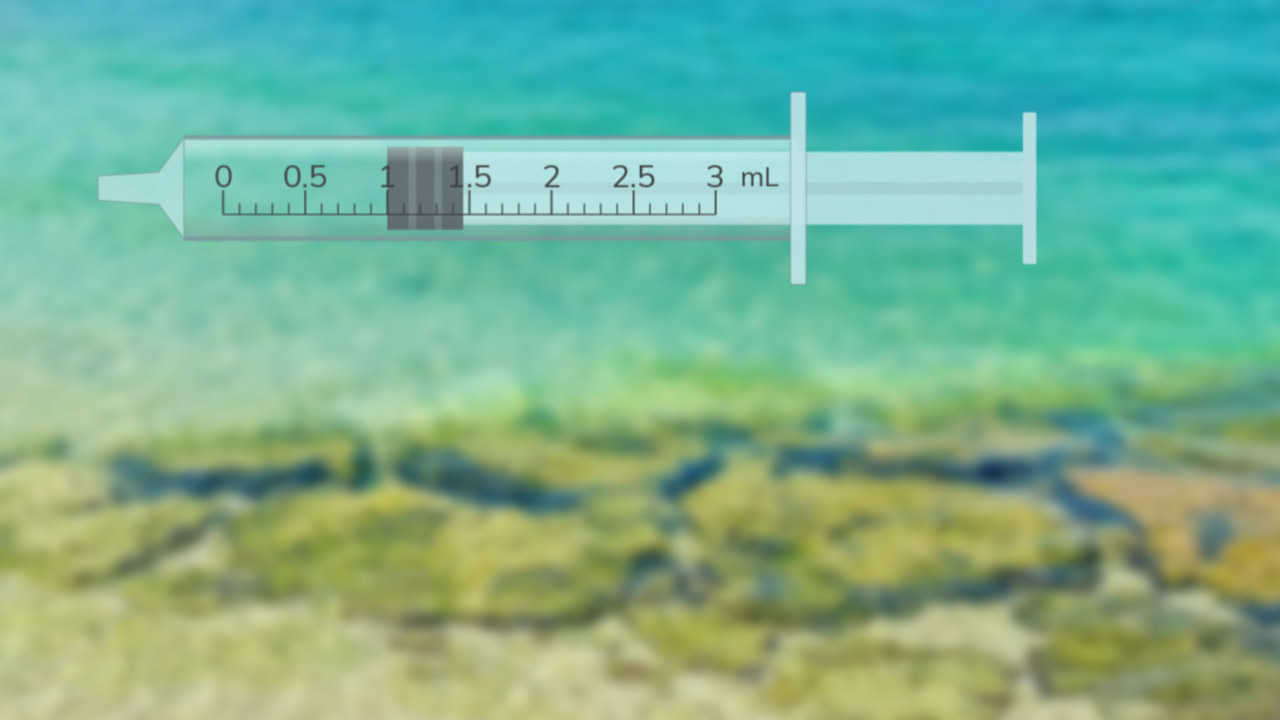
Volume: {"value": 1, "unit": "mL"}
